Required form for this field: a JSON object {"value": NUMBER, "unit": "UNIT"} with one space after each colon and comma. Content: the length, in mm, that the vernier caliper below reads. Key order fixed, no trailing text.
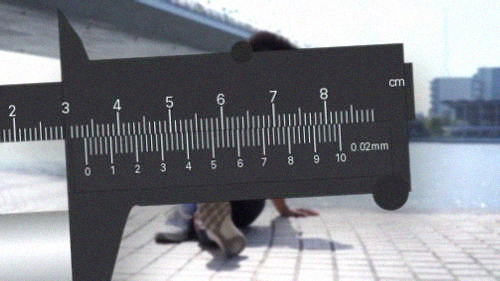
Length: {"value": 33.5, "unit": "mm"}
